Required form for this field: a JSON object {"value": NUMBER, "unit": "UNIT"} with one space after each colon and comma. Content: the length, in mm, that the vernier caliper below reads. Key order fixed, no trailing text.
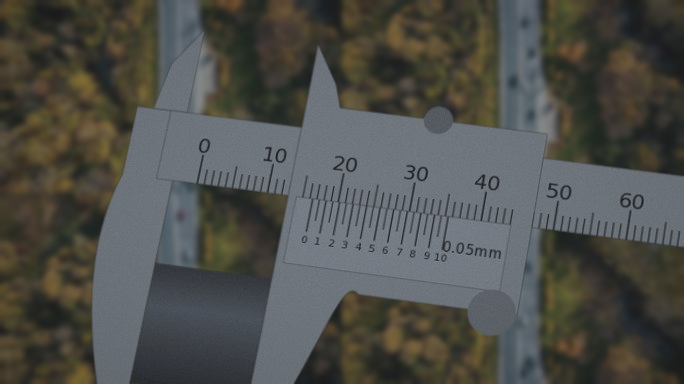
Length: {"value": 16.4, "unit": "mm"}
